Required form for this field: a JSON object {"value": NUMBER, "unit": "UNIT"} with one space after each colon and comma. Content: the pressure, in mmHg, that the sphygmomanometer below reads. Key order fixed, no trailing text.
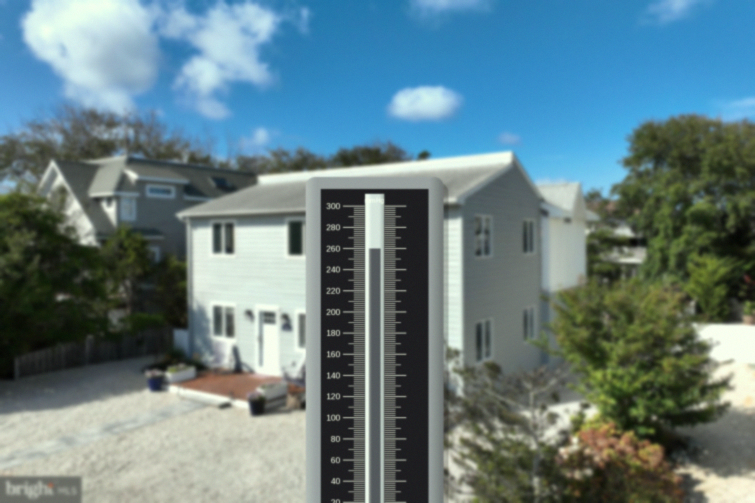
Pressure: {"value": 260, "unit": "mmHg"}
